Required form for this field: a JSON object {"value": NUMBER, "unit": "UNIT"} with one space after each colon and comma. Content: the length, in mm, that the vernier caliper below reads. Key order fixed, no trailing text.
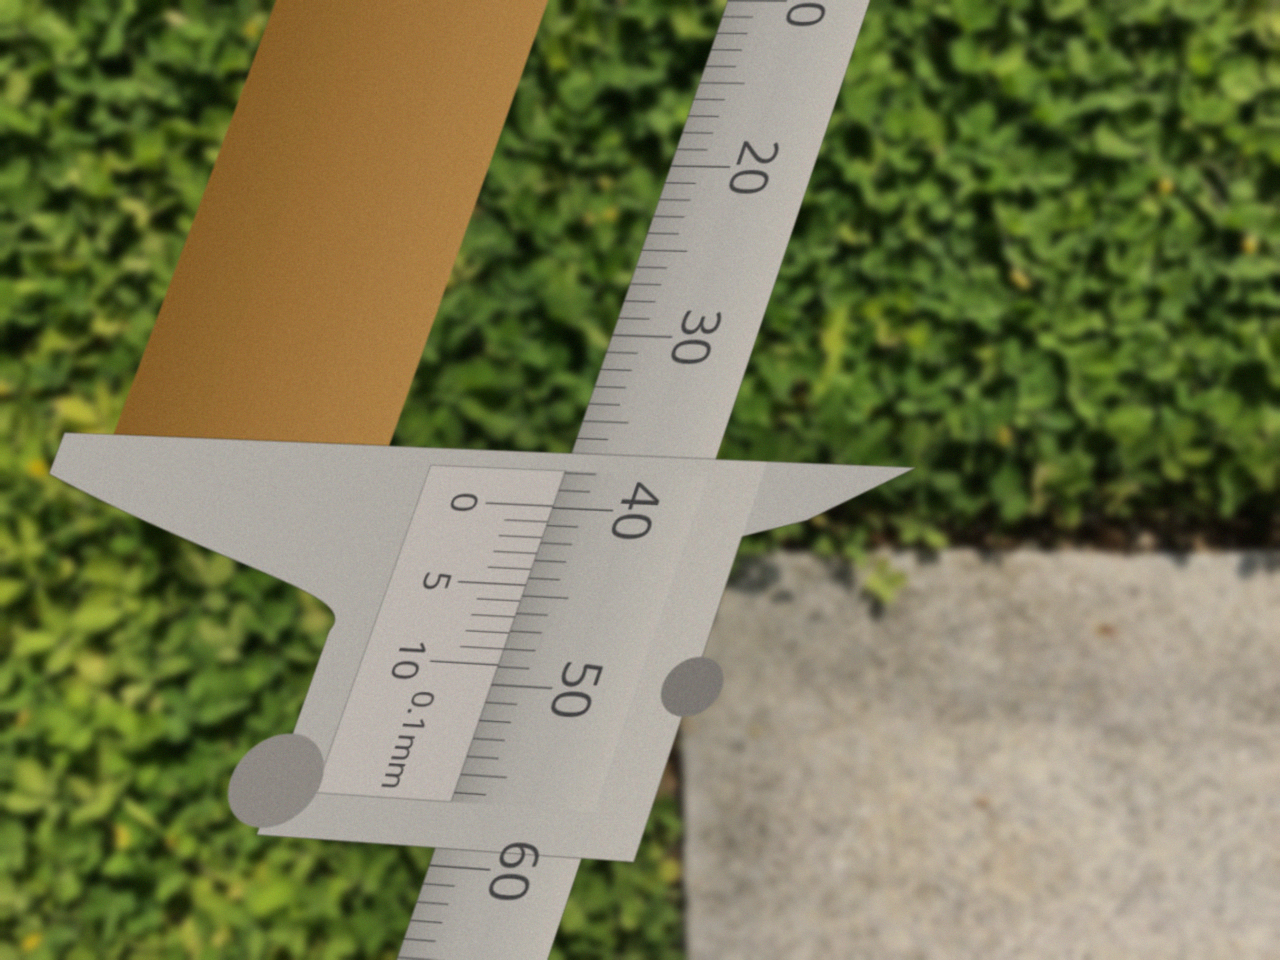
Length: {"value": 39.9, "unit": "mm"}
